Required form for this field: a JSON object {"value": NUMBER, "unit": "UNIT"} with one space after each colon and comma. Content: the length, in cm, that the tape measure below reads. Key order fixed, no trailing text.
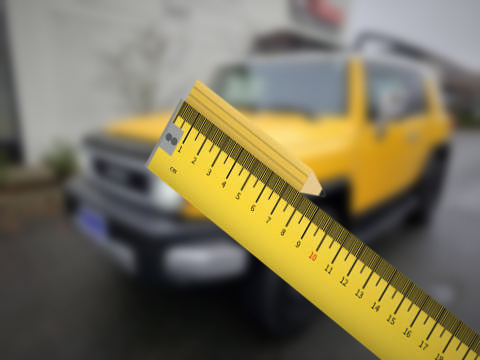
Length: {"value": 9, "unit": "cm"}
